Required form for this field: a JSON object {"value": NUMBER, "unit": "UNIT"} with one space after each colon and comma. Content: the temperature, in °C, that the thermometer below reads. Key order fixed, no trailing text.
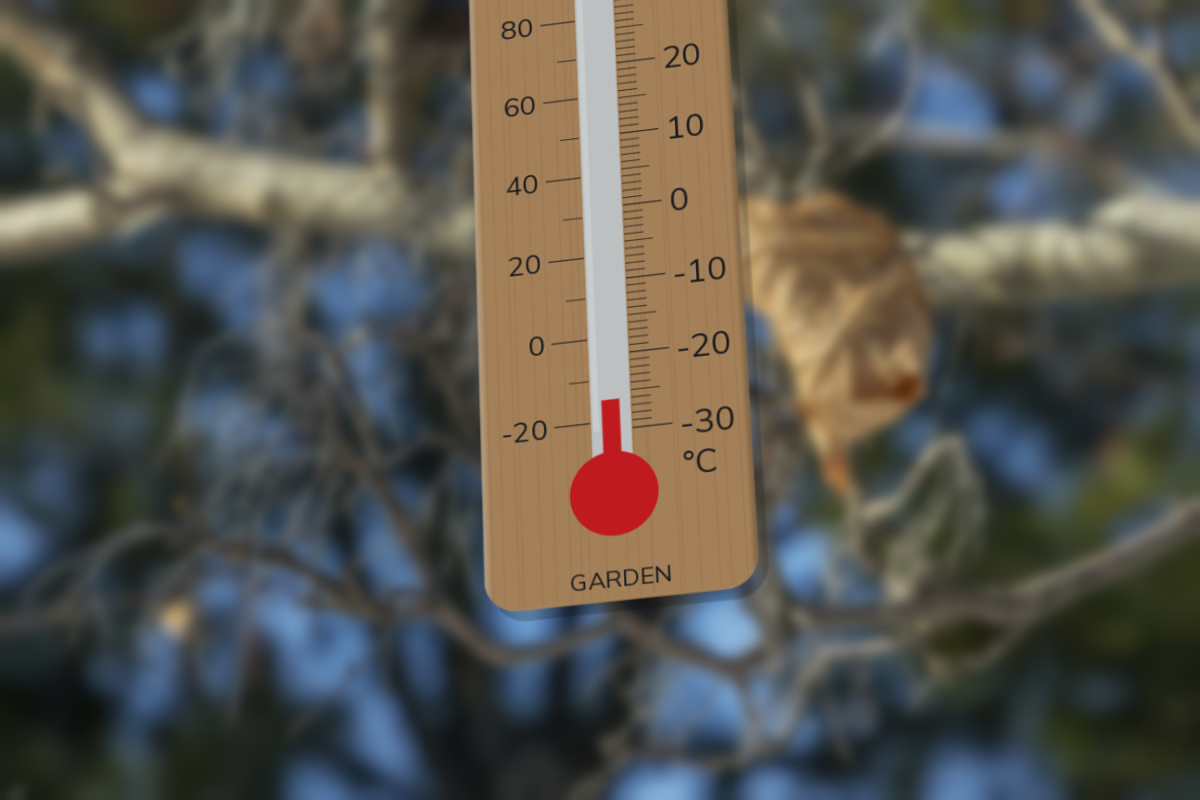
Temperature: {"value": -26, "unit": "°C"}
